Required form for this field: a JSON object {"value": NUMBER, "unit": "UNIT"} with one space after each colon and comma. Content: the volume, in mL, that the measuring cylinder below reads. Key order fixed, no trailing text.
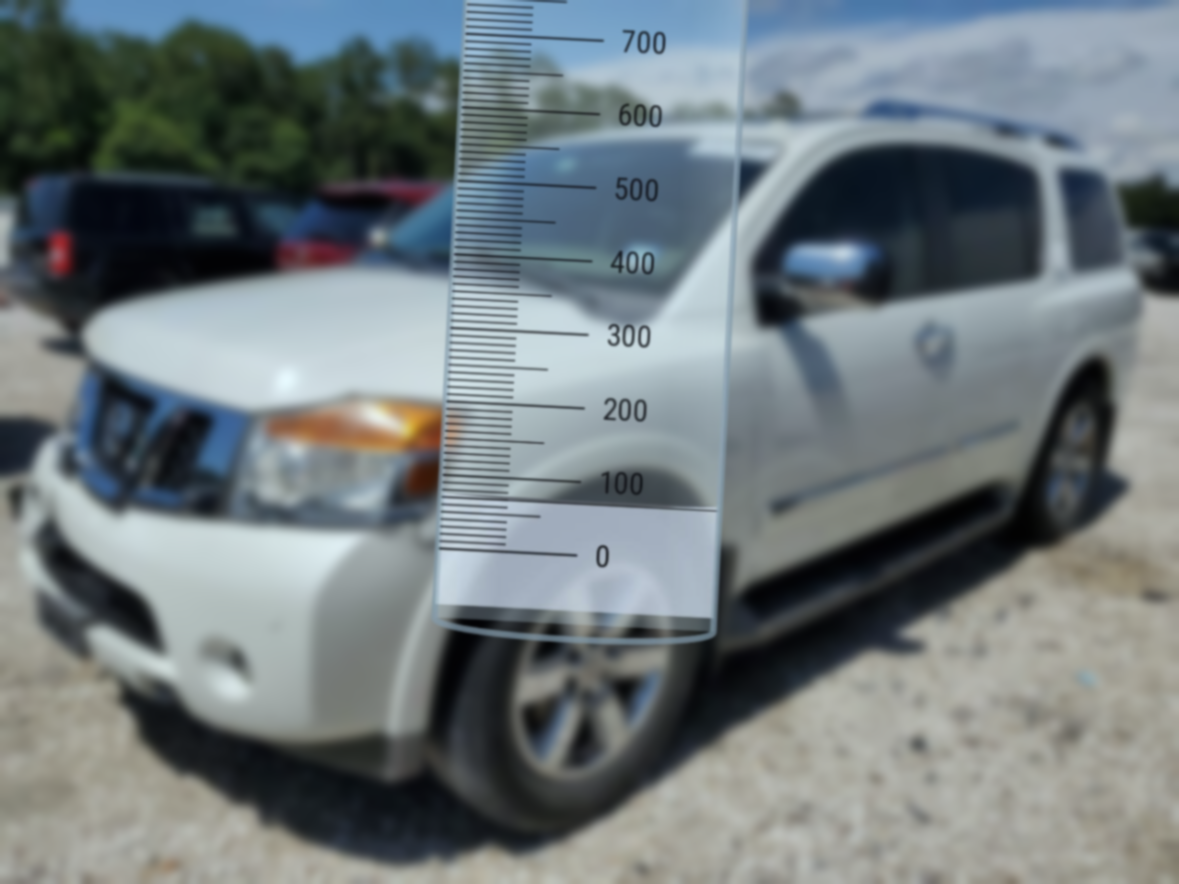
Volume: {"value": 70, "unit": "mL"}
